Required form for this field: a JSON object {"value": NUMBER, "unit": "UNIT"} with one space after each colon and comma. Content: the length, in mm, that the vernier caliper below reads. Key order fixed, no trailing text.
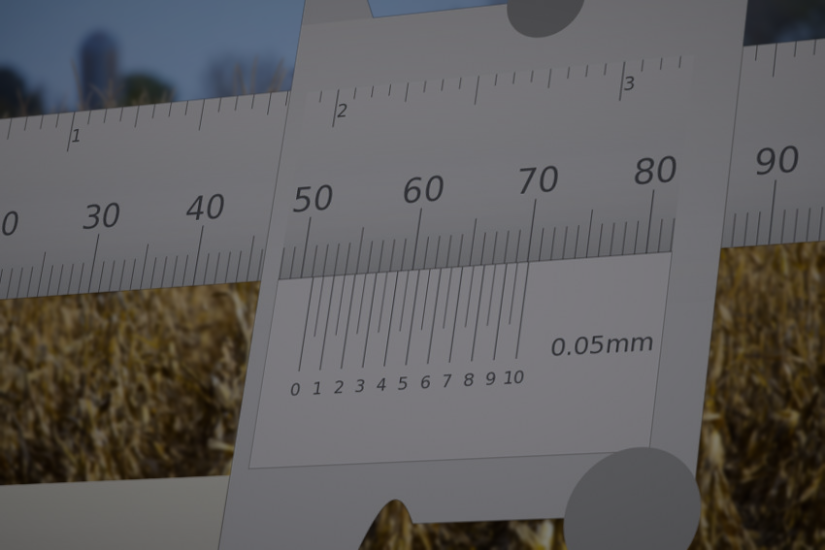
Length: {"value": 51.1, "unit": "mm"}
